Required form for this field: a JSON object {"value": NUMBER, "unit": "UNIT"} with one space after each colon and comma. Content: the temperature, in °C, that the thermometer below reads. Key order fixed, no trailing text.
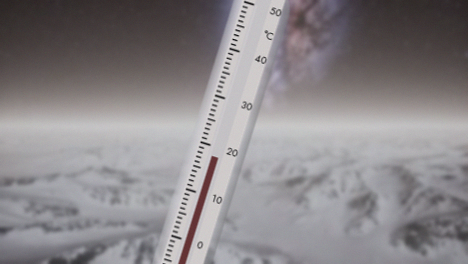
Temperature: {"value": 18, "unit": "°C"}
